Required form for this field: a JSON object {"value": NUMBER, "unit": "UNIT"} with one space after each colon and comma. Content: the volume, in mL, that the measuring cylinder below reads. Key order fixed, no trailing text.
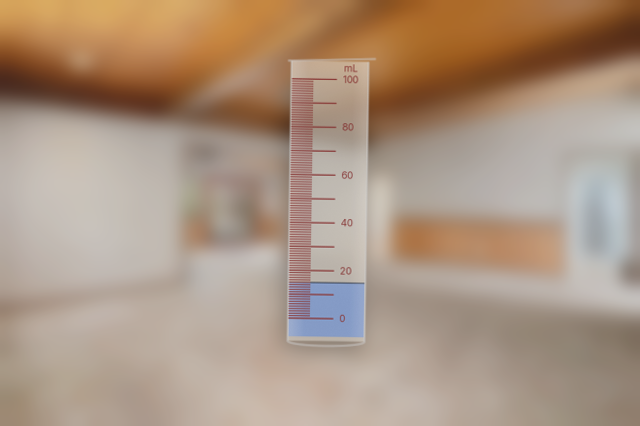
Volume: {"value": 15, "unit": "mL"}
